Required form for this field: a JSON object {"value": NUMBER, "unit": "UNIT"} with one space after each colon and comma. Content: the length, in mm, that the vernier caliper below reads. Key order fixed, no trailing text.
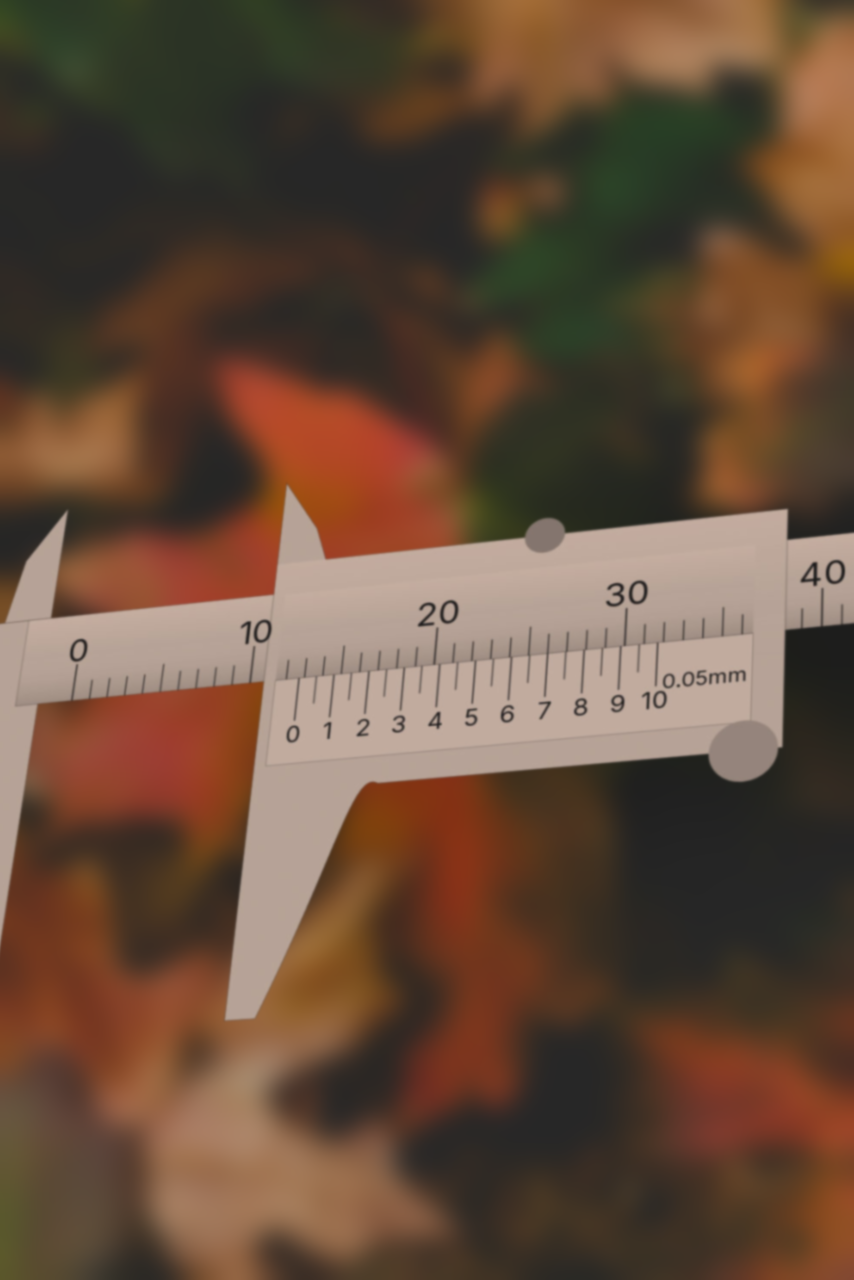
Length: {"value": 12.7, "unit": "mm"}
